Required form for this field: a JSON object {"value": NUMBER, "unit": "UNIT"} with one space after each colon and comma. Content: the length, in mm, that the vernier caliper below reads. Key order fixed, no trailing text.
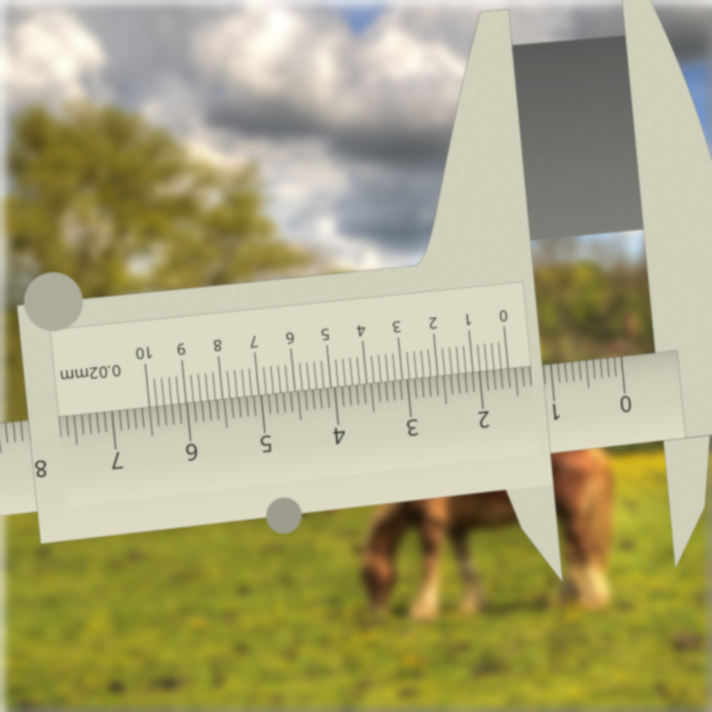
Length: {"value": 16.0, "unit": "mm"}
